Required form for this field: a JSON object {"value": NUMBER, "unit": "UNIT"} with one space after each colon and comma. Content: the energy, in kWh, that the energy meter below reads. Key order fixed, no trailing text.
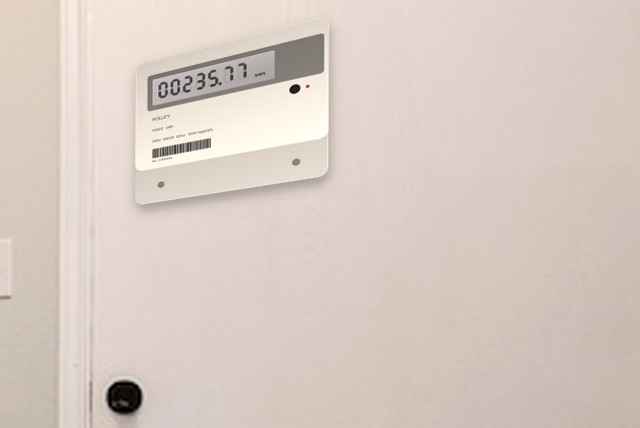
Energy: {"value": 235.77, "unit": "kWh"}
